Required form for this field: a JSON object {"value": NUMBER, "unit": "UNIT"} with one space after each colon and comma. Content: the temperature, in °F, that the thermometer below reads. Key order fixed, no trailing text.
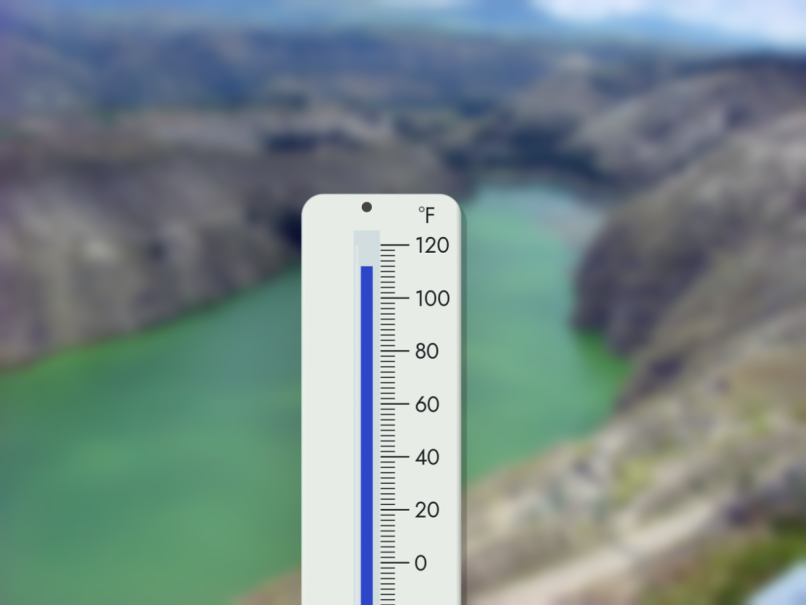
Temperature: {"value": 112, "unit": "°F"}
